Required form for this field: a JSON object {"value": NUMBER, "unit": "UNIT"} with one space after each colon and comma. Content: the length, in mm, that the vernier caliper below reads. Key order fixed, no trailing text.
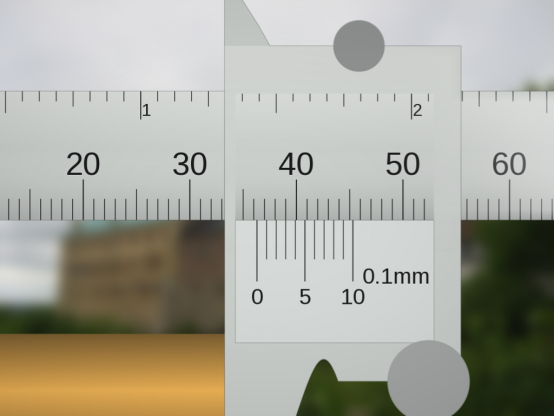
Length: {"value": 36.3, "unit": "mm"}
